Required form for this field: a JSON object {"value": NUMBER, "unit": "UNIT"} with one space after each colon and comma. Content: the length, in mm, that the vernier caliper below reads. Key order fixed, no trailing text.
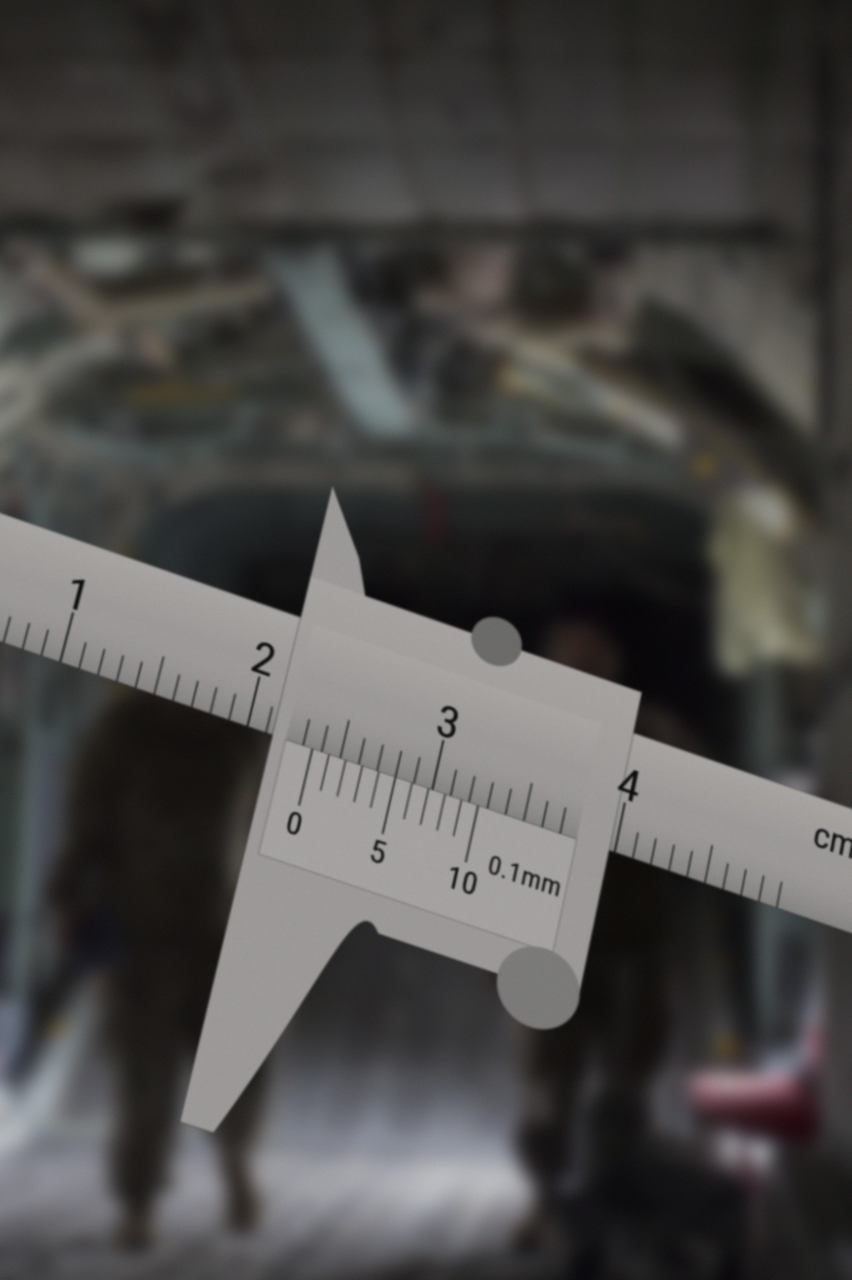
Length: {"value": 23.5, "unit": "mm"}
